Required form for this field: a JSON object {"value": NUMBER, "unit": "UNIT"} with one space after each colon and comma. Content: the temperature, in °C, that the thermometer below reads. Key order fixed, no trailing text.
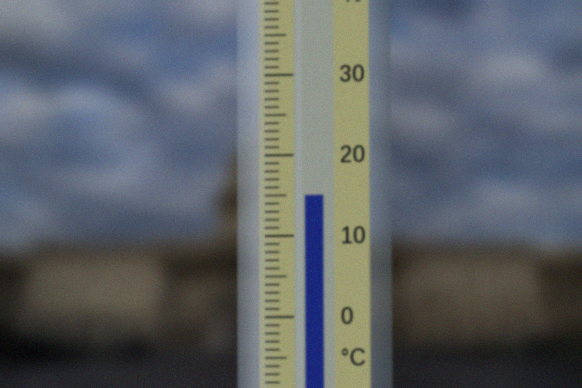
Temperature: {"value": 15, "unit": "°C"}
